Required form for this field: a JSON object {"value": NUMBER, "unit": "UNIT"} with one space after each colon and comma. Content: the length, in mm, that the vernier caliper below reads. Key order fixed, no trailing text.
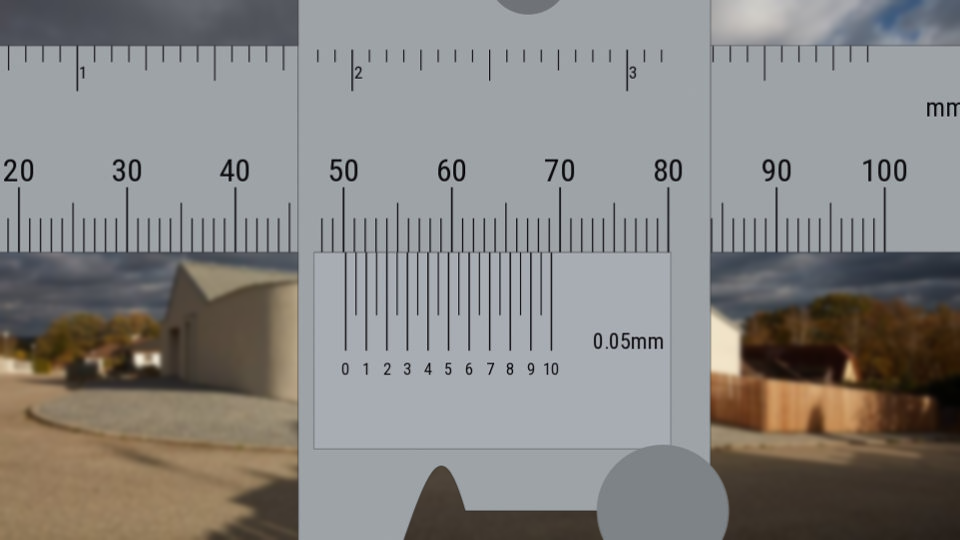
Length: {"value": 50.2, "unit": "mm"}
